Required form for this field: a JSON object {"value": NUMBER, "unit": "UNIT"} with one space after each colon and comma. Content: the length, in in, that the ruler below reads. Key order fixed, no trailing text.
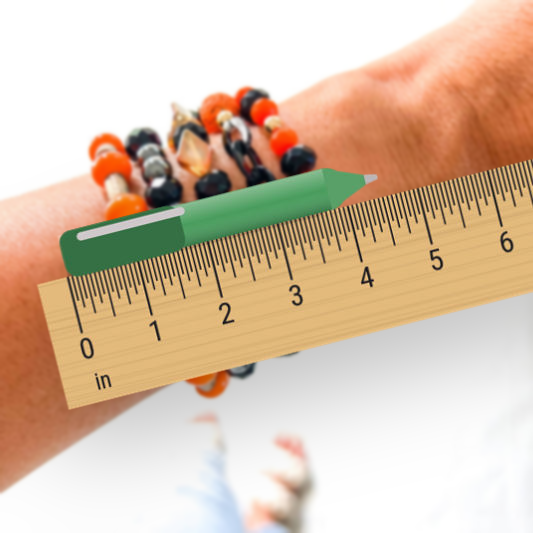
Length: {"value": 4.5, "unit": "in"}
